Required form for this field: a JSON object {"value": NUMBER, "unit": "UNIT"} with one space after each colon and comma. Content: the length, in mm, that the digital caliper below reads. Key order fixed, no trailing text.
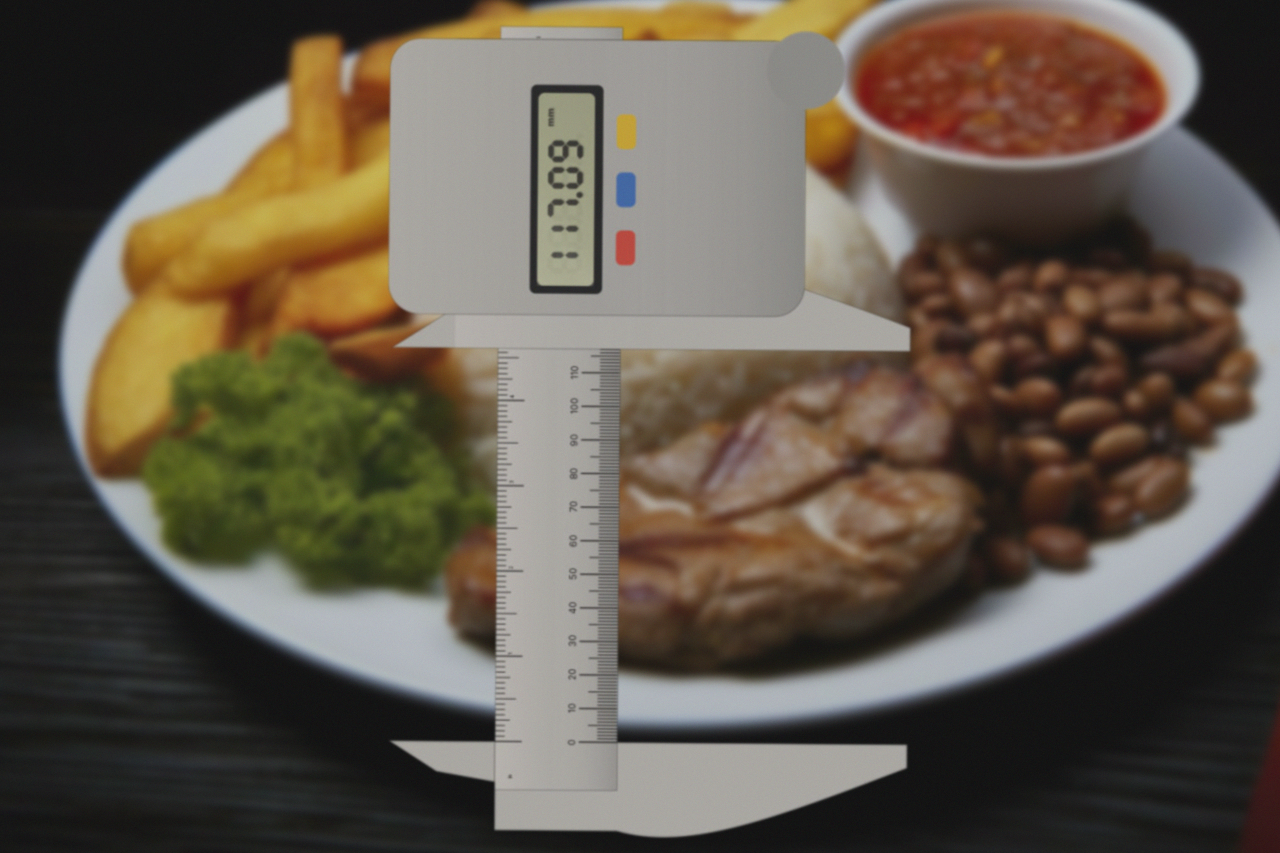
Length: {"value": 117.09, "unit": "mm"}
